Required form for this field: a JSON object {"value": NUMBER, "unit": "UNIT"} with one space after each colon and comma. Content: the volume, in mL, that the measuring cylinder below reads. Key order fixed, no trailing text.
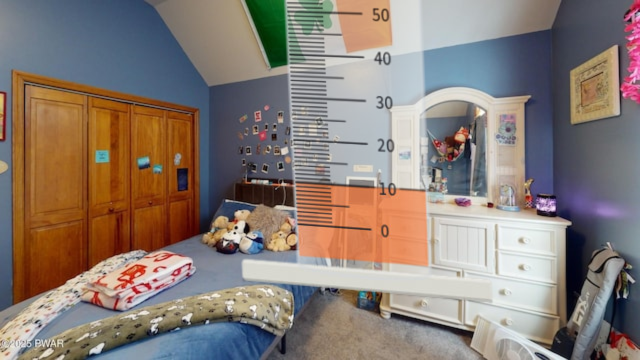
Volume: {"value": 10, "unit": "mL"}
